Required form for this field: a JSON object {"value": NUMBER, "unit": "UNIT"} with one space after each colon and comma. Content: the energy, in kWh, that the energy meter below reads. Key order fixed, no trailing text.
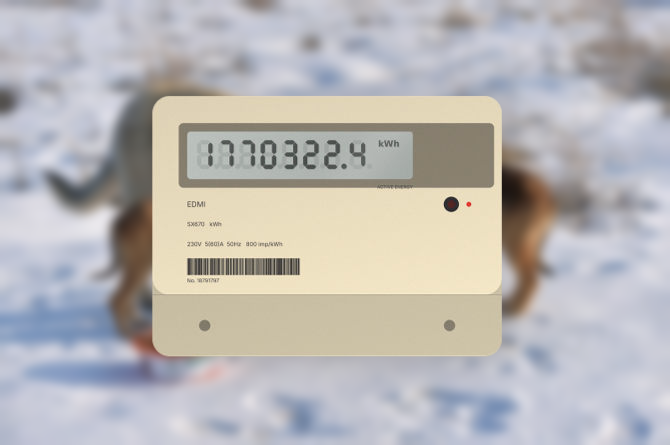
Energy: {"value": 1770322.4, "unit": "kWh"}
